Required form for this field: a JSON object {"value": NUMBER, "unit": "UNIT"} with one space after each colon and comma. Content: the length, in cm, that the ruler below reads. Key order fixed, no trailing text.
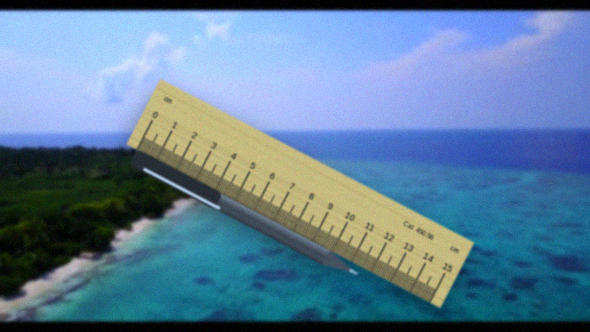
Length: {"value": 11.5, "unit": "cm"}
